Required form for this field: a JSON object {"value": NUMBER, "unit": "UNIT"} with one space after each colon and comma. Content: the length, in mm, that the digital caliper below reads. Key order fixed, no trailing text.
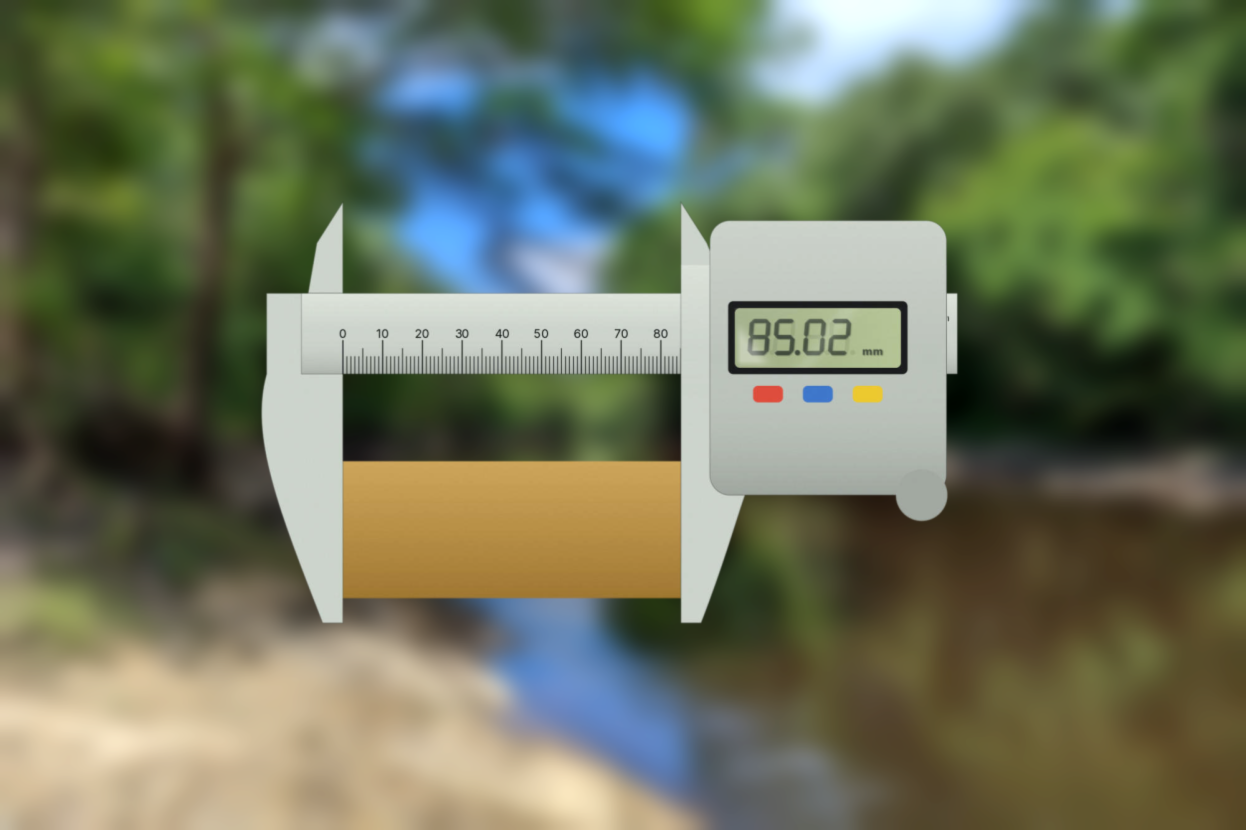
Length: {"value": 85.02, "unit": "mm"}
